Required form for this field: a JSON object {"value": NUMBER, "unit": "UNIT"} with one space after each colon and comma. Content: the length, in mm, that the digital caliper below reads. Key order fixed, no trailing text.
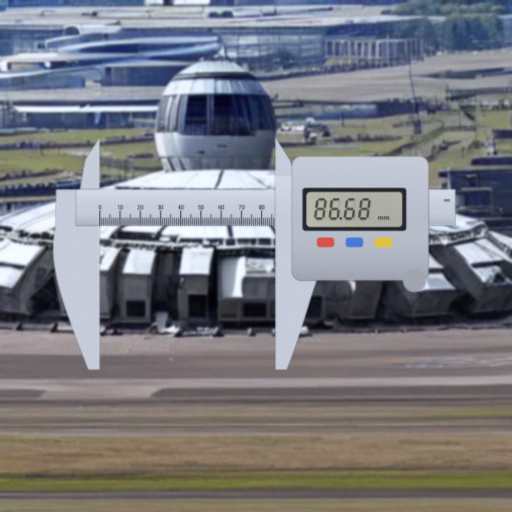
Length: {"value": 86.68, "unit": "mm"}
